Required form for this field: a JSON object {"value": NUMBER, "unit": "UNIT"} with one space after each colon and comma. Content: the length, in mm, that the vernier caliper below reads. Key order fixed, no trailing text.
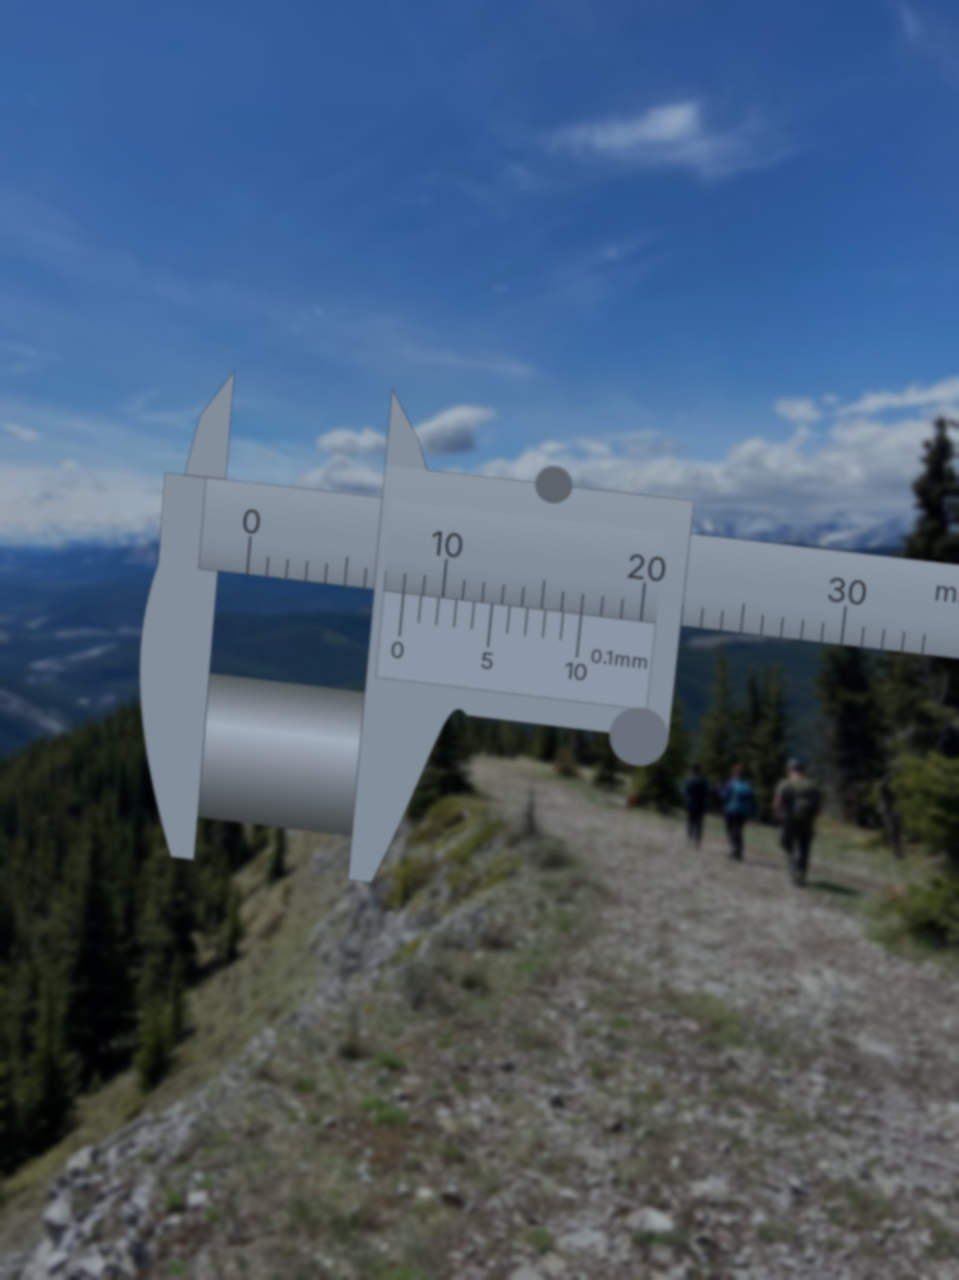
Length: {"value": 8.0, "unit": "mm"}
